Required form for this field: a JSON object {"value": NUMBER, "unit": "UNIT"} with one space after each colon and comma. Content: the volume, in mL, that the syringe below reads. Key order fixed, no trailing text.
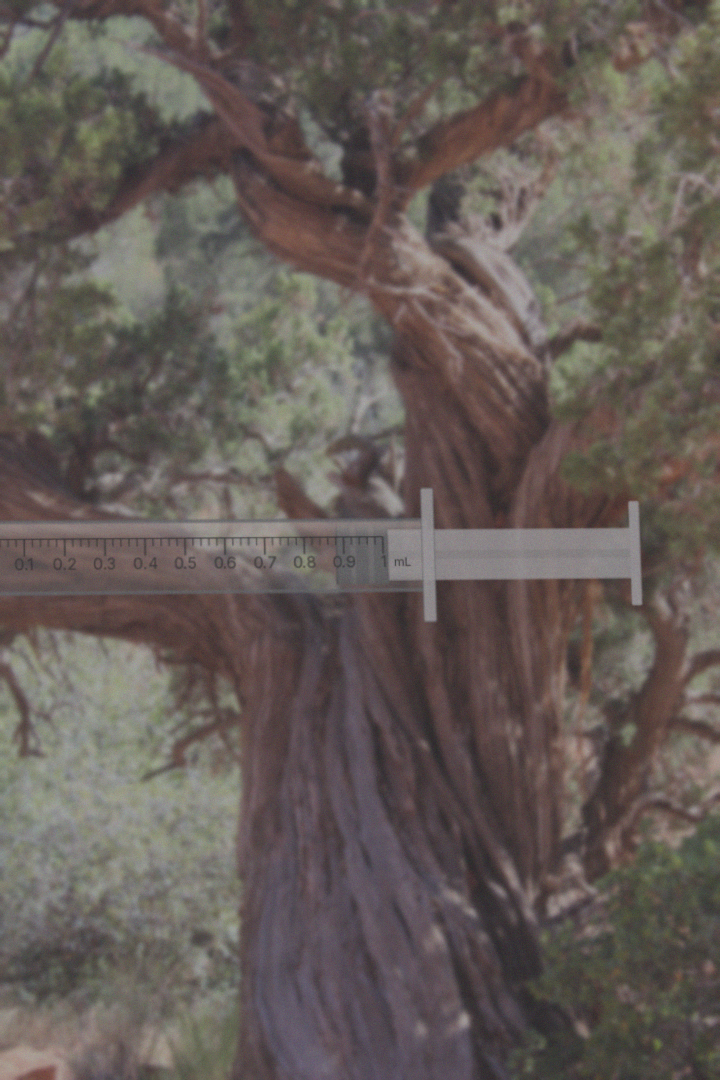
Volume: {"value": 0.88, "unit": "mL"}
